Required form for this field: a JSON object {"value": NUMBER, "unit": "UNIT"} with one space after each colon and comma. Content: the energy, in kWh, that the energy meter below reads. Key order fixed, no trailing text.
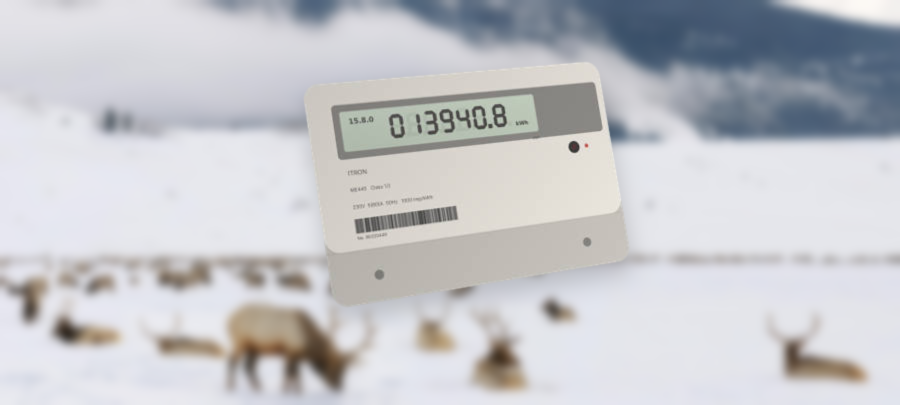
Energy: {"value": 13940.8, "unit": "kWh"}
